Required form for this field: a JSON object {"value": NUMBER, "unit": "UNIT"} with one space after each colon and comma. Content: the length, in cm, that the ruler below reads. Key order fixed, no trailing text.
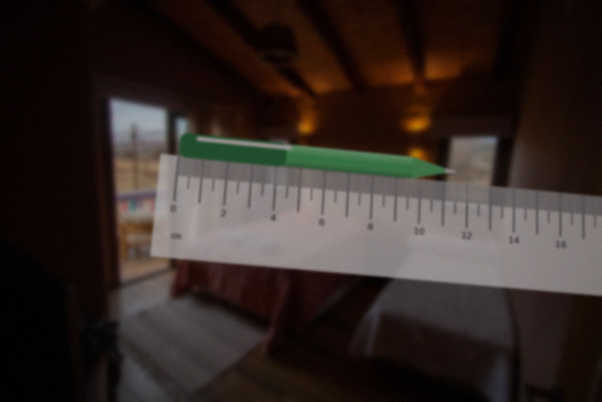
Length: {"value": 11.5, "unit": "cm"}
